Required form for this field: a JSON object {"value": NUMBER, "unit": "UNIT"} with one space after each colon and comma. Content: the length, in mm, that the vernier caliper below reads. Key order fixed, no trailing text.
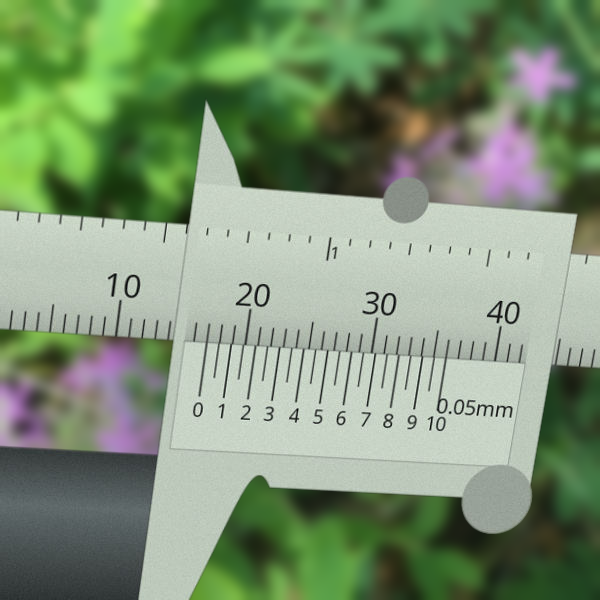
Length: {"value": 17.0, "unit": "mm"}
